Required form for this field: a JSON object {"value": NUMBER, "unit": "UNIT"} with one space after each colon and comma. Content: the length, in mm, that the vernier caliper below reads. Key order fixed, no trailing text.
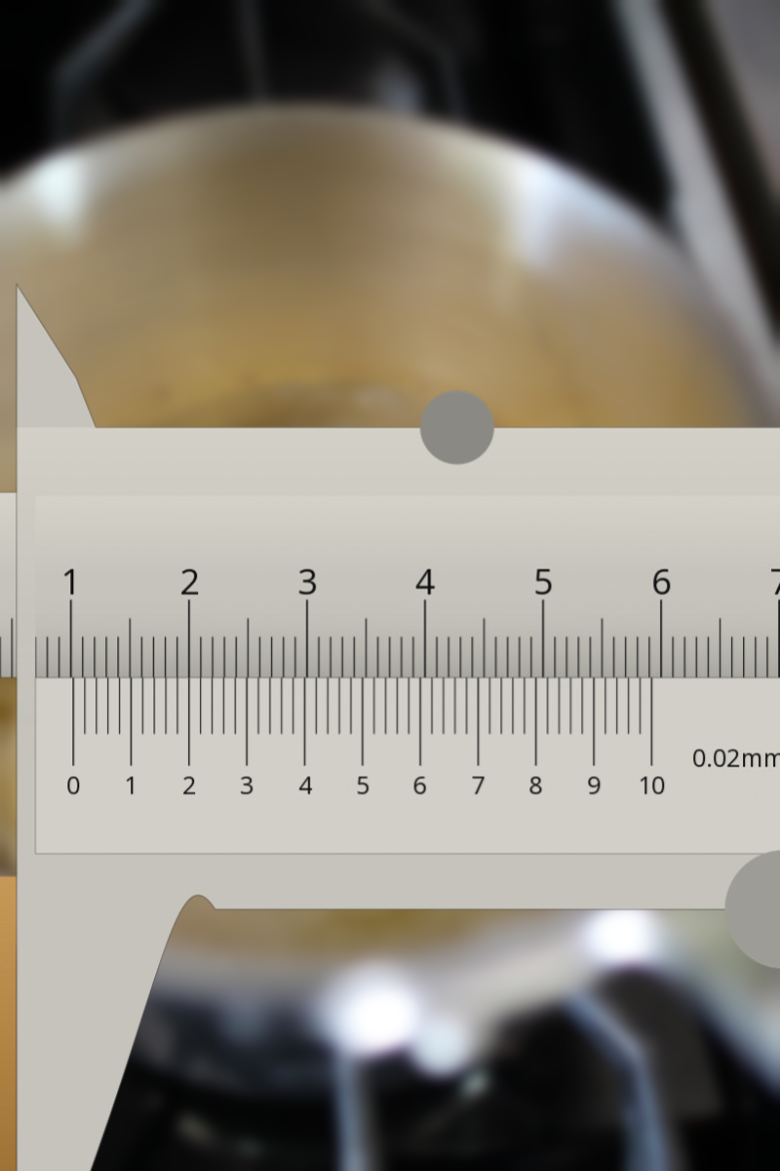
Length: {"value": 10.2, "unit": "mm"}
